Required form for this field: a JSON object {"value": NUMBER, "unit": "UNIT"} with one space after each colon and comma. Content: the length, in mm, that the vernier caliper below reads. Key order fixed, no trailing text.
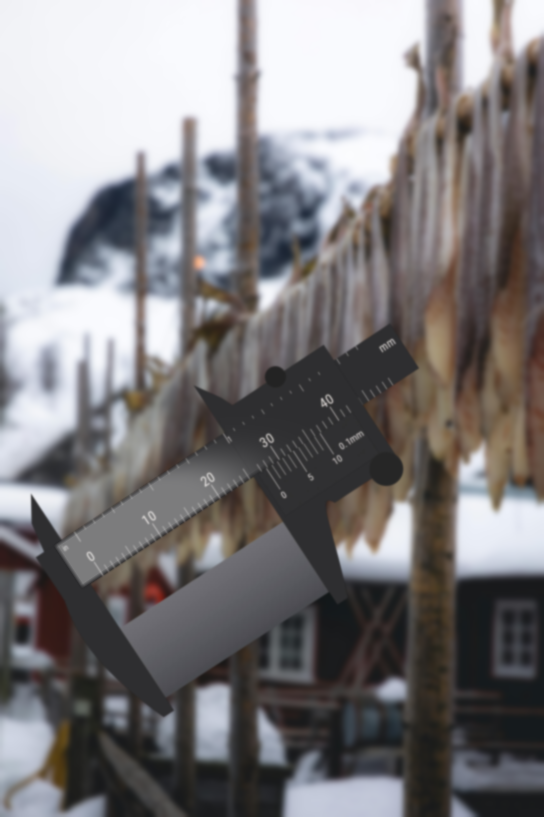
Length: {"value": 27.8, "unit": "mm"}
